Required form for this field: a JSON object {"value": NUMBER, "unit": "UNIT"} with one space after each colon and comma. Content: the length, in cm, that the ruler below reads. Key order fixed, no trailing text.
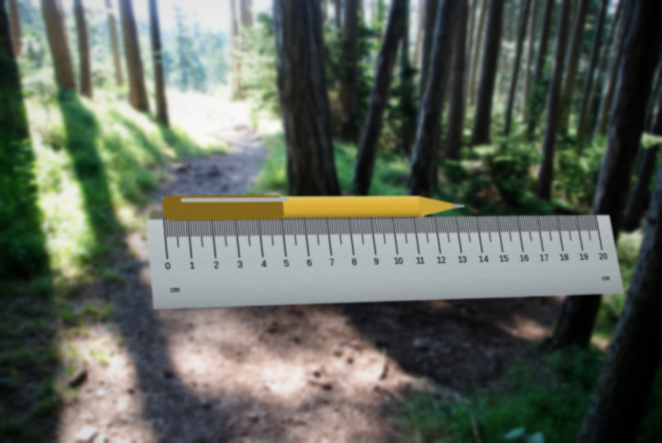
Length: {"value": 13.5, "unit": "cm"}
